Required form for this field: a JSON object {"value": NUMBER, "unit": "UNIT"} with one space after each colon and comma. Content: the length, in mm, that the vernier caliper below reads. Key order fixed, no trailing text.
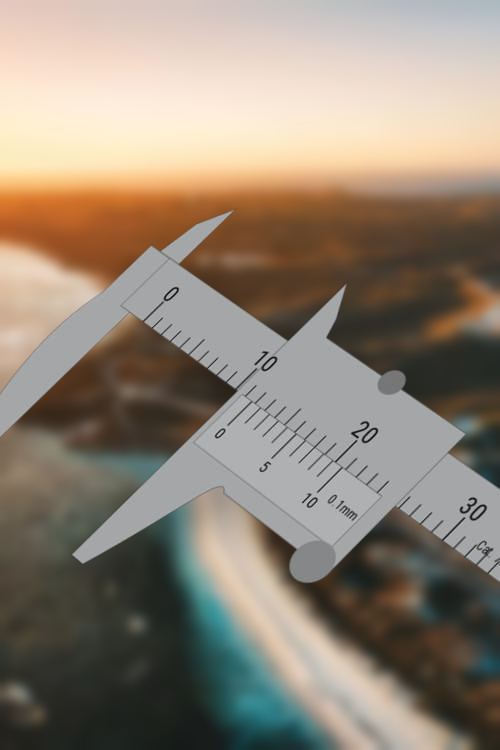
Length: {"value": 11.7, "unit": "mm"}
